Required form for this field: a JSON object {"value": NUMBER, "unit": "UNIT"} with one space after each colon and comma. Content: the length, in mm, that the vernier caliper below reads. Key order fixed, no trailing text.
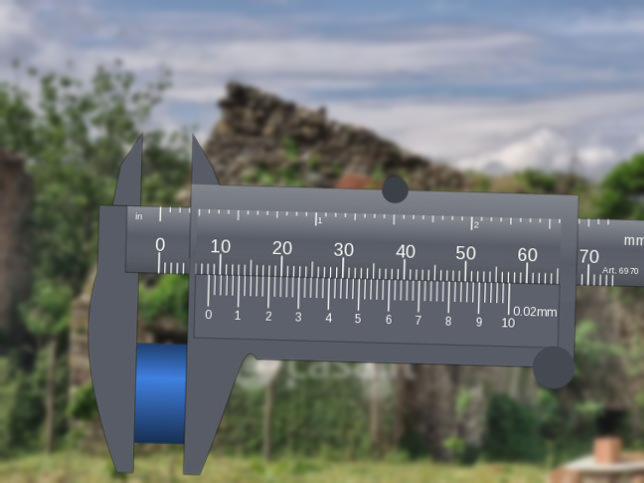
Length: {"value": 8.2, "unit": "mm"}
